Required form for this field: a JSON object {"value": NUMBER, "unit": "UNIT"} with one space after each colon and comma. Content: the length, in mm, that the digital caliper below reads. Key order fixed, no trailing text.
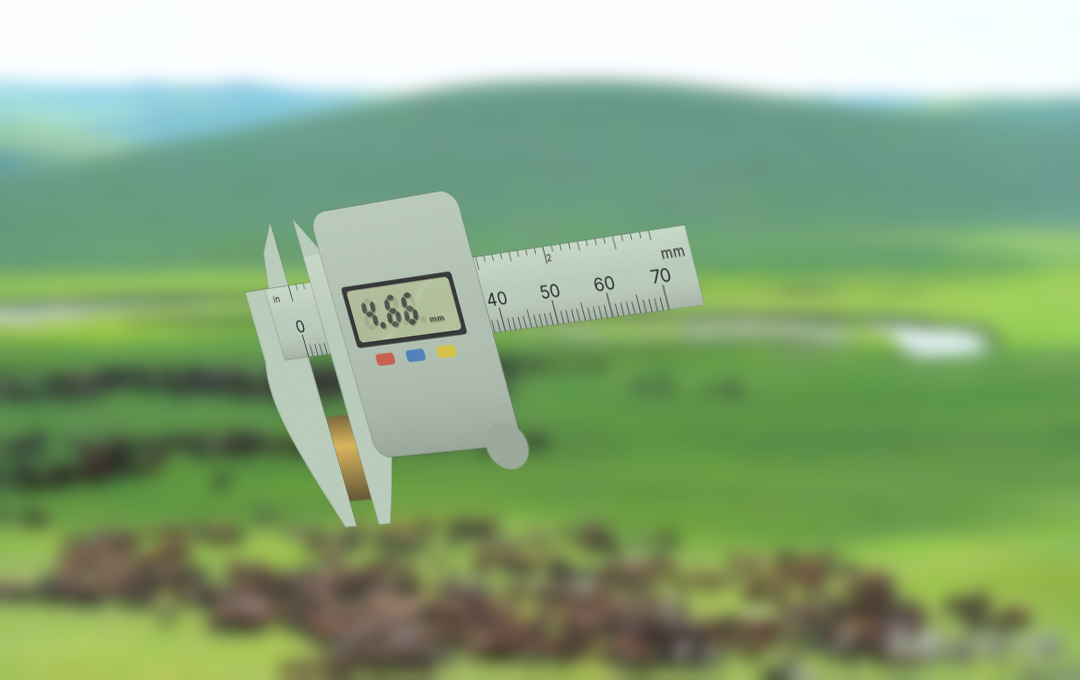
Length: {"value": 4.66, "unit": "mm"}
